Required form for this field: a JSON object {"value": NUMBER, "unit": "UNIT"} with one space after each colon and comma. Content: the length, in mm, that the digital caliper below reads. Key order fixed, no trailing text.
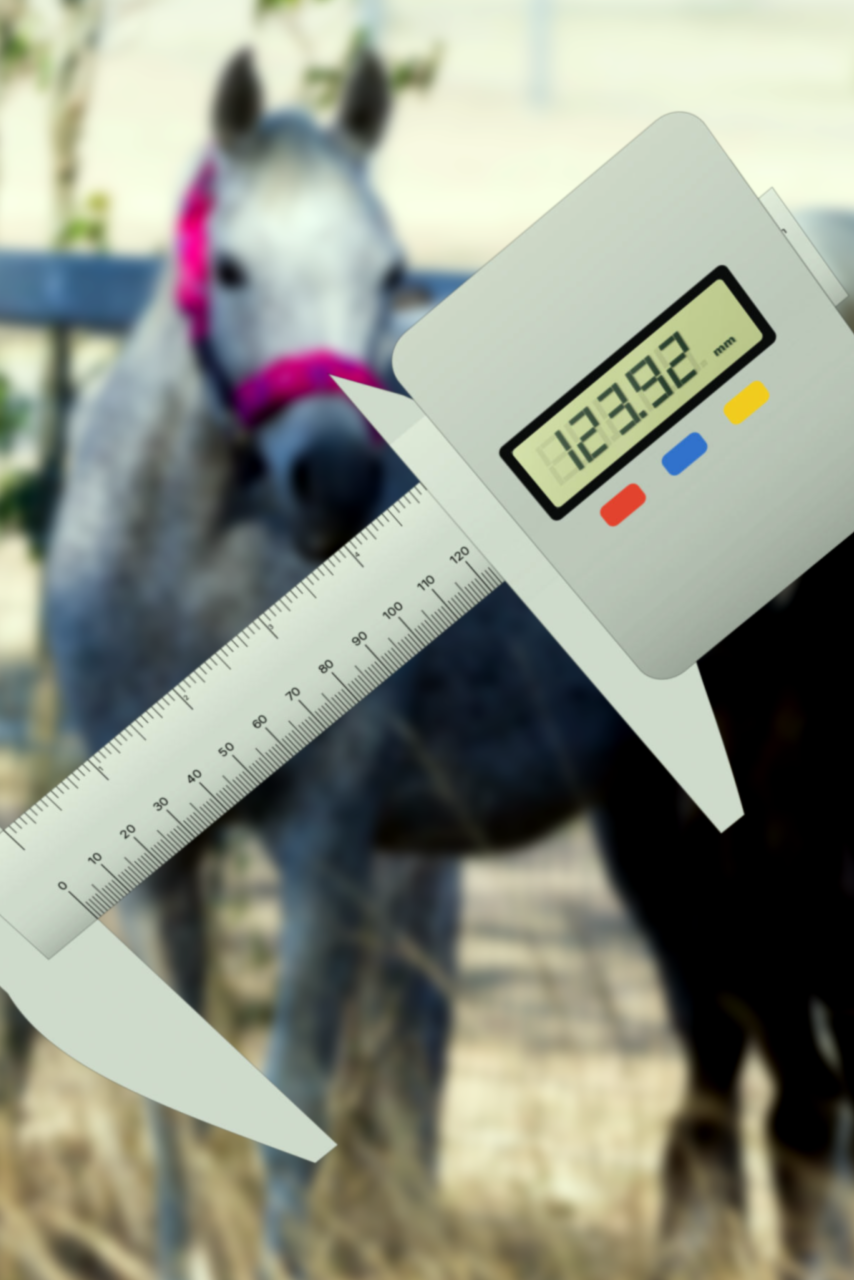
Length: {"value": 123.92, "unit": "mm"}
